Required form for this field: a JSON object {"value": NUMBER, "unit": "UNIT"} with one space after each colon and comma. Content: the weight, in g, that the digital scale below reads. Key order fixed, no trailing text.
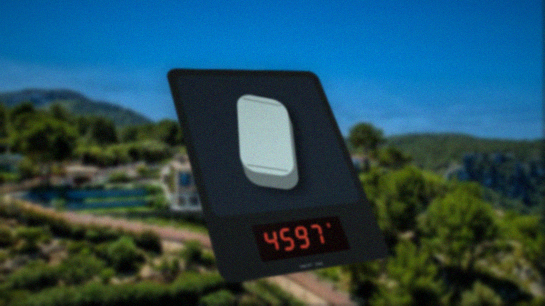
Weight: {"value": 4597, "unit": "g"}
